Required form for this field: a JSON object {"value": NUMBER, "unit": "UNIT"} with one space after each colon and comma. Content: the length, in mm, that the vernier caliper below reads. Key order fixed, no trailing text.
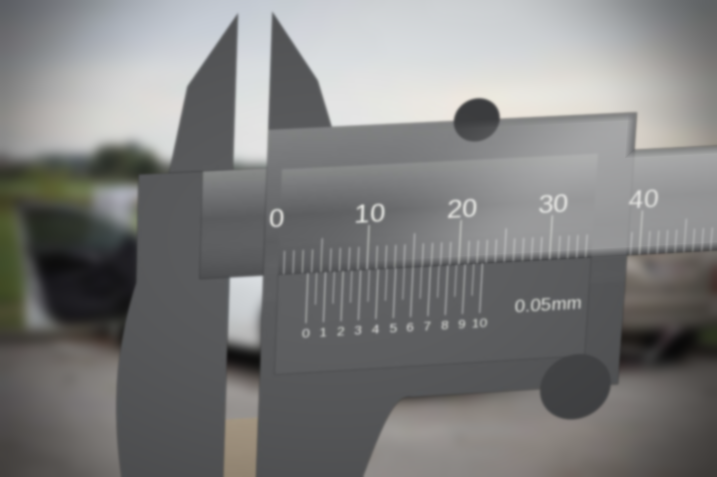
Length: {"value": 3.6, "unit": "mm"}
